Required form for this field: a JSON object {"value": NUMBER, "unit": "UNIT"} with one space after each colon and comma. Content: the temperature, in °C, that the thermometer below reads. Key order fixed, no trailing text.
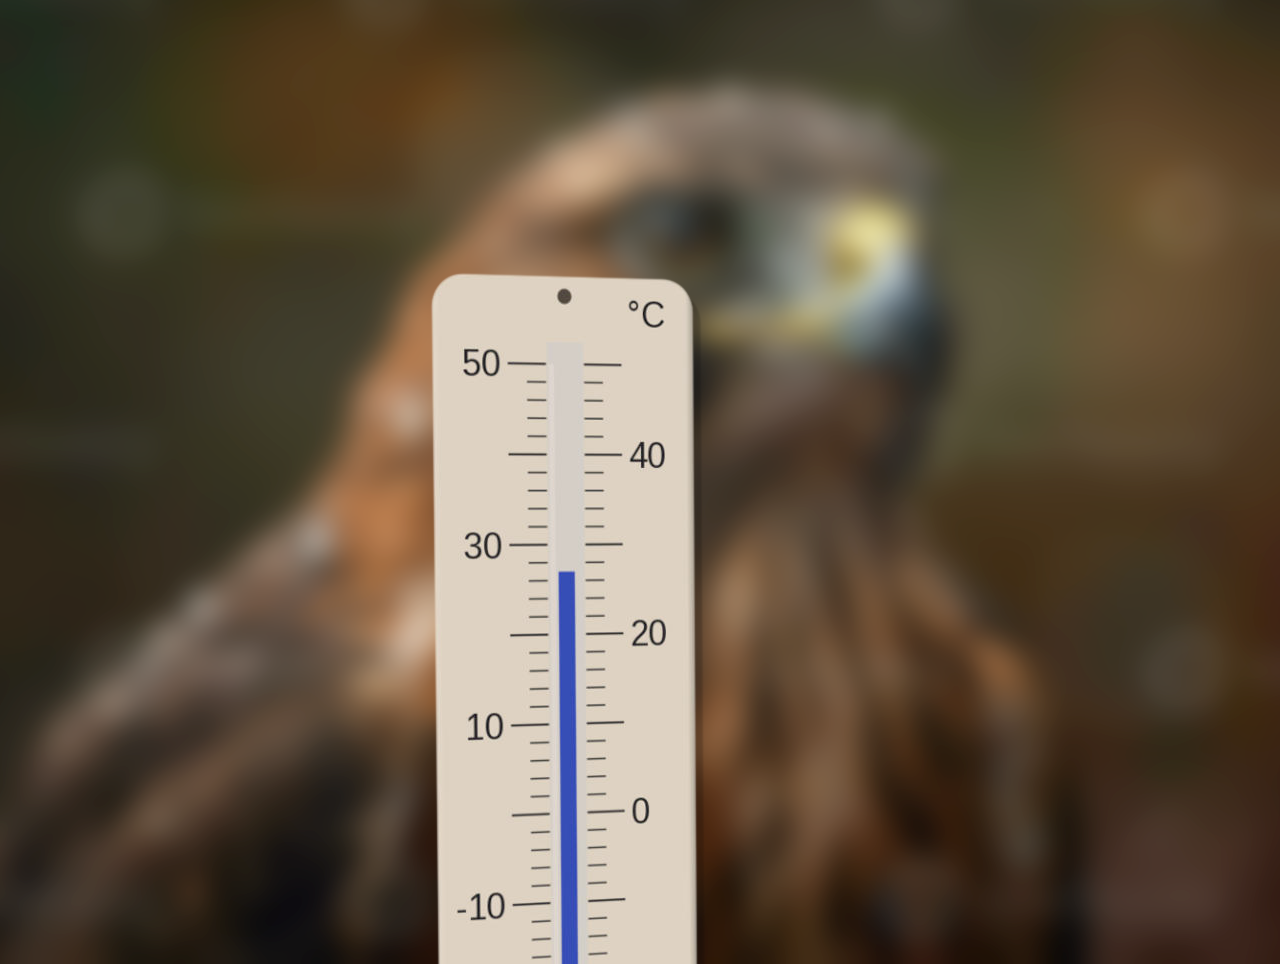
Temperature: {"value": 27, "unit": "°C"}
